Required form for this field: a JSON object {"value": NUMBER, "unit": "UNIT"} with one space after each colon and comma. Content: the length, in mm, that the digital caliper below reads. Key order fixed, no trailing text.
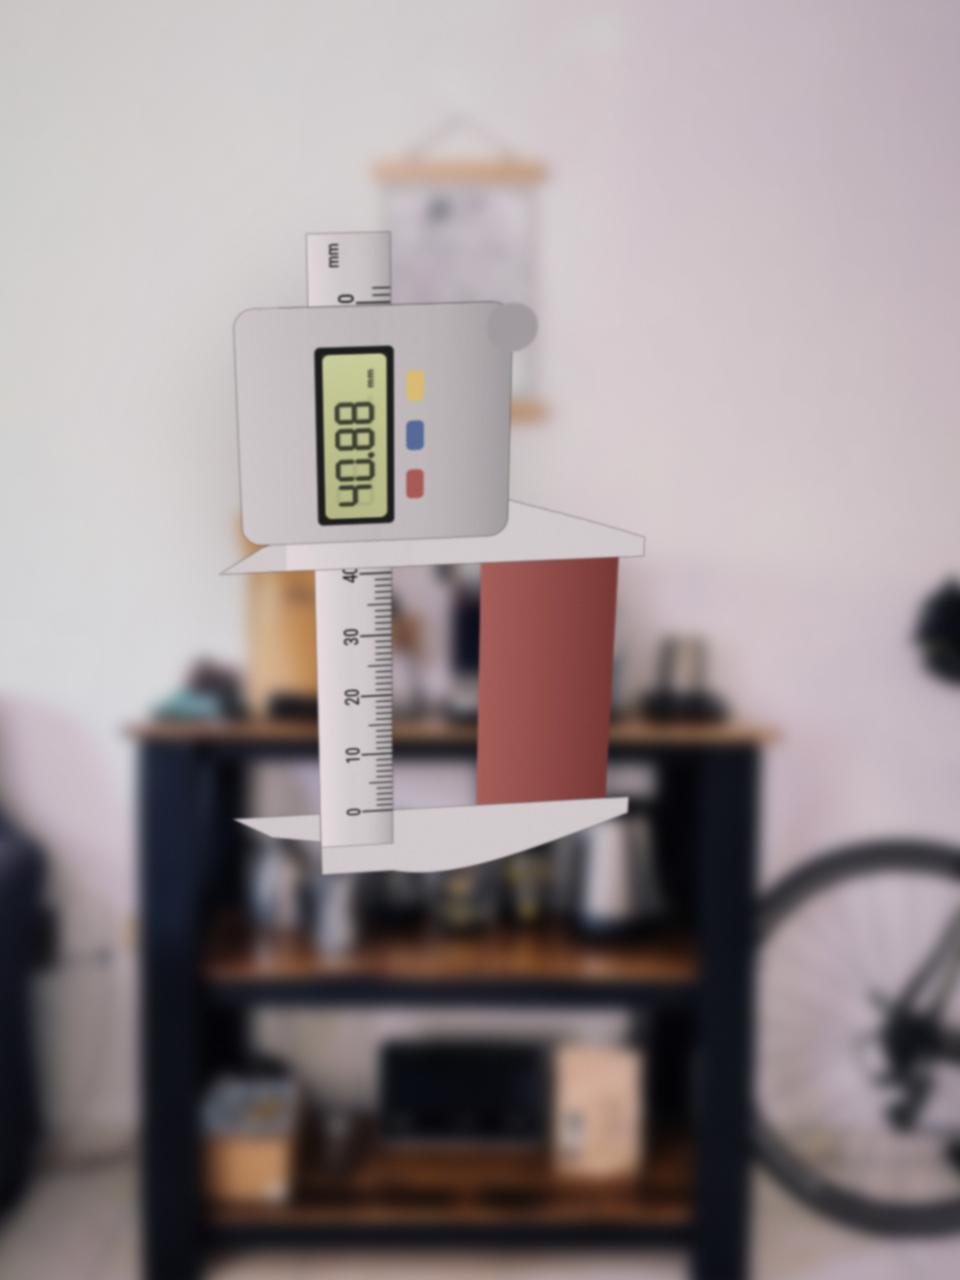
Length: {"value": 40.88, "unit": "mm"}
